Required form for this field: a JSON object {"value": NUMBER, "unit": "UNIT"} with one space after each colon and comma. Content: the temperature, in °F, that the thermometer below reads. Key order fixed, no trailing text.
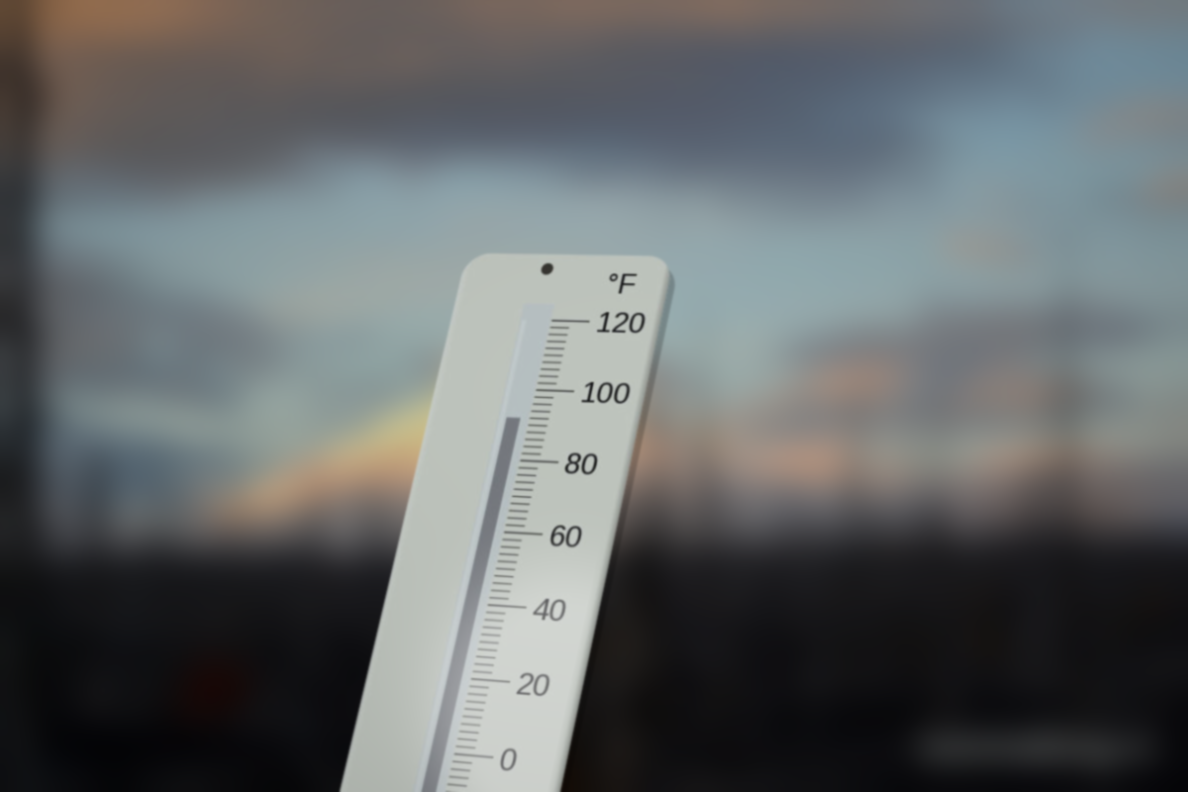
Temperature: {"value": 92, "unit": "°F"}
